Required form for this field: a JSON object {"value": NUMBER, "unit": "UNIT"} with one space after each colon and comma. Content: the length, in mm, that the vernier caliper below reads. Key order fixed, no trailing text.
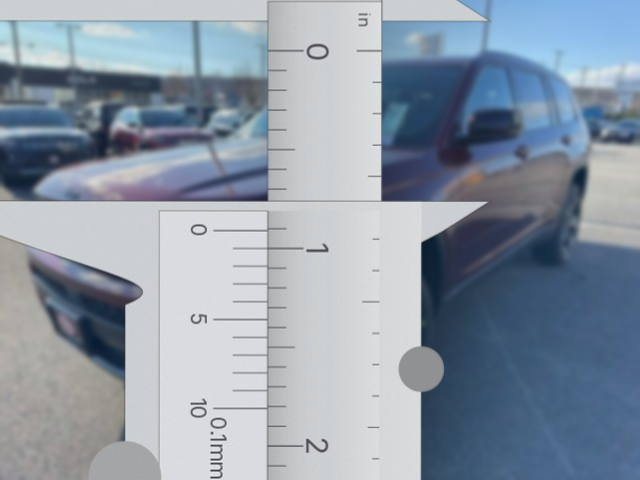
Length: {"value": 9.1, "unit": "mm"}
